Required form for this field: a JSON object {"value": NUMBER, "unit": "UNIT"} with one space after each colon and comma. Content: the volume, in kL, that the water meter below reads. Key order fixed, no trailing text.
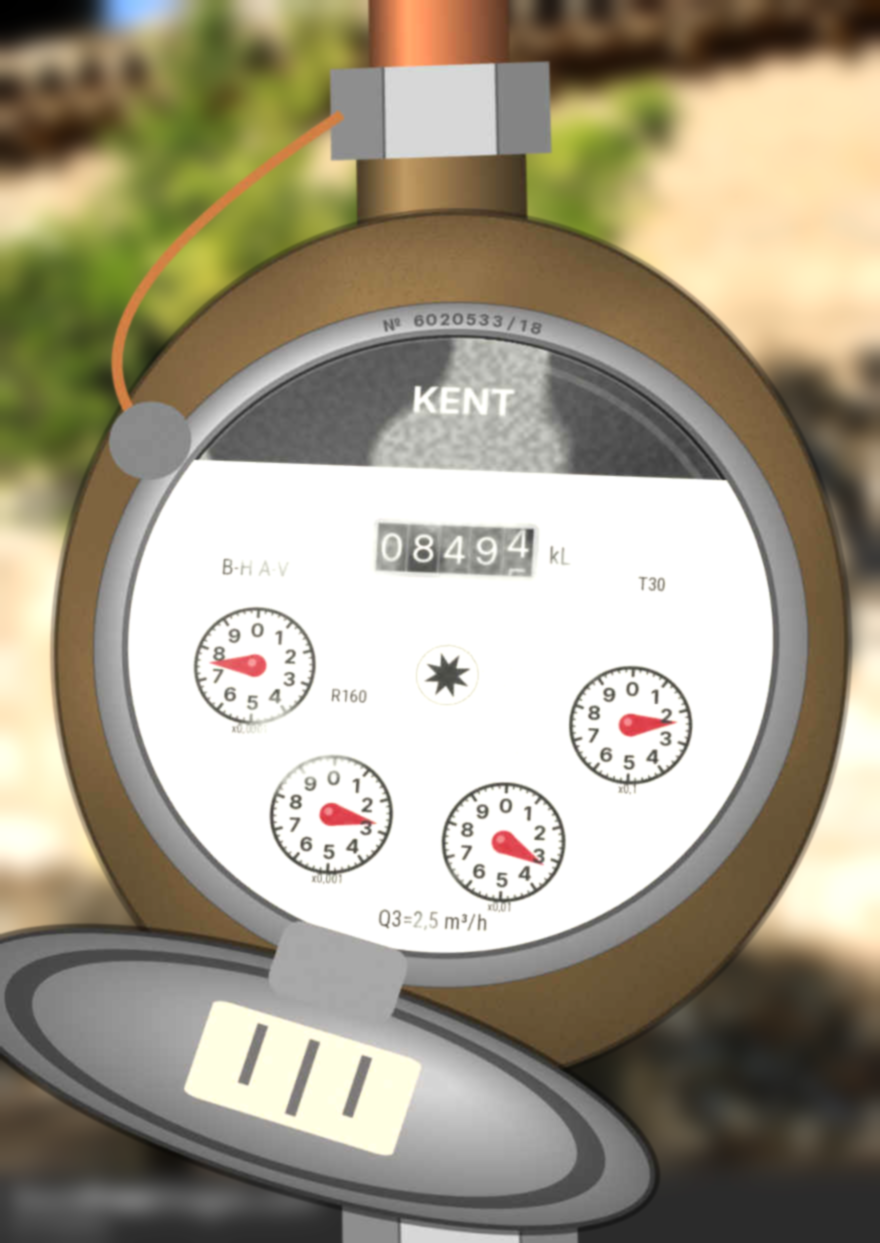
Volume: {"value": 8494.2327, "unit": "kL"}
